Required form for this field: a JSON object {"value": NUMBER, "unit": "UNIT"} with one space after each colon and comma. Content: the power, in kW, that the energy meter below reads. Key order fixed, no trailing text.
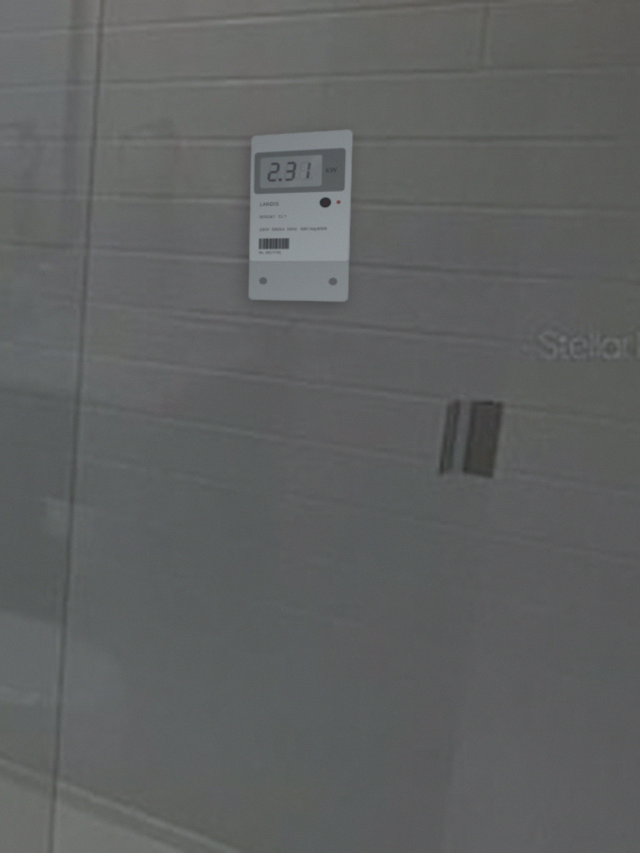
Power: {"value": 2.31, "unit": "kW"}
